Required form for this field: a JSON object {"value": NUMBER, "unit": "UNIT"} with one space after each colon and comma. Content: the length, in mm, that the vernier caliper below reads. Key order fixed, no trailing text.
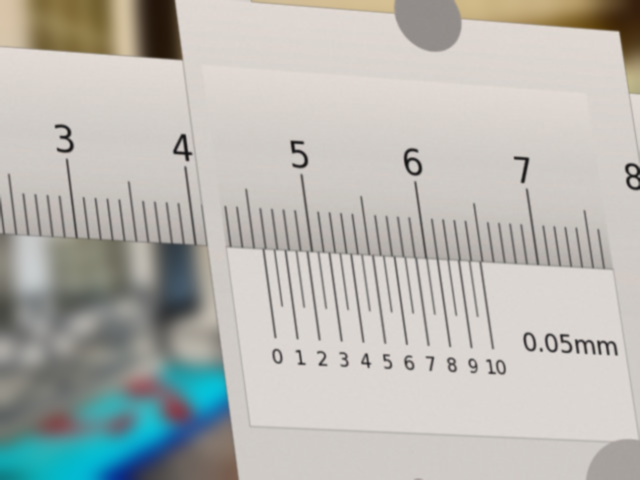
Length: {"value": 45.8, "unit": "mm"}
